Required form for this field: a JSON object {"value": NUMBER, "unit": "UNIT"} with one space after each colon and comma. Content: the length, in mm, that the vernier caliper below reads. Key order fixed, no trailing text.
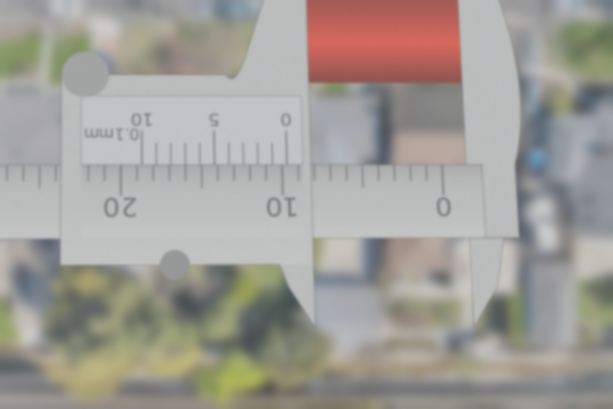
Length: {"value": 9.7, "unit": "mm"}
